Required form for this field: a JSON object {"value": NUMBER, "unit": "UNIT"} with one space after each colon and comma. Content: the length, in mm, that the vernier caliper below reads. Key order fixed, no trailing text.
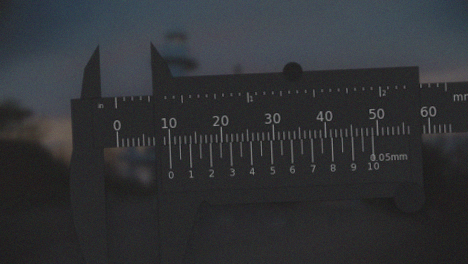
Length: {"value": 10.0, "unit": "mm"}
